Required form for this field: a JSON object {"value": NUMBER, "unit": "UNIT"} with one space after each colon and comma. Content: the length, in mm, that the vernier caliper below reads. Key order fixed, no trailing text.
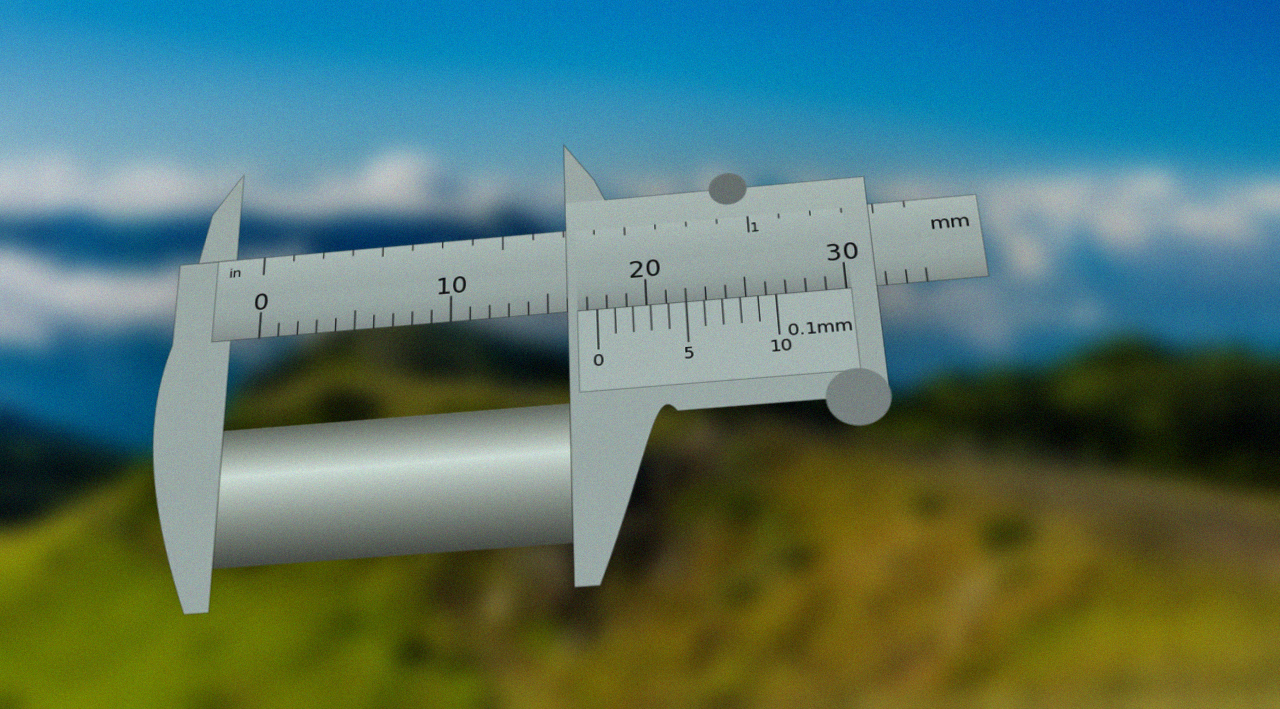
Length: {"value": 17.5, "unit": "mm"}
